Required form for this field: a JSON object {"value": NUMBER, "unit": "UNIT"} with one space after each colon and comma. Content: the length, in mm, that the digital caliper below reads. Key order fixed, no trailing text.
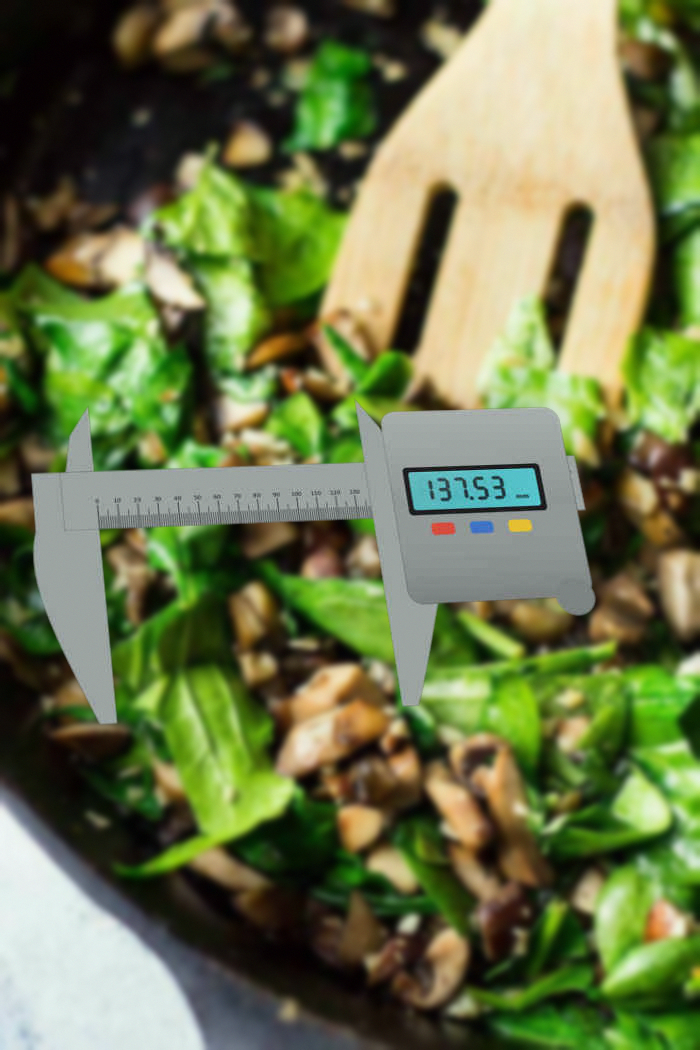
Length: {"value": 137.53, "unit": "mm"}
